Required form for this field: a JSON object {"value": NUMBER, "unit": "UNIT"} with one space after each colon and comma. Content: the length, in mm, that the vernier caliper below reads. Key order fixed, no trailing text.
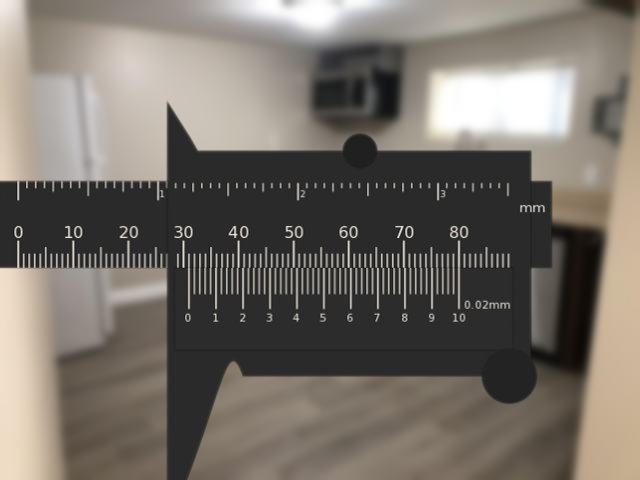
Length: {"value": 31.0, "unit": "mm"}
